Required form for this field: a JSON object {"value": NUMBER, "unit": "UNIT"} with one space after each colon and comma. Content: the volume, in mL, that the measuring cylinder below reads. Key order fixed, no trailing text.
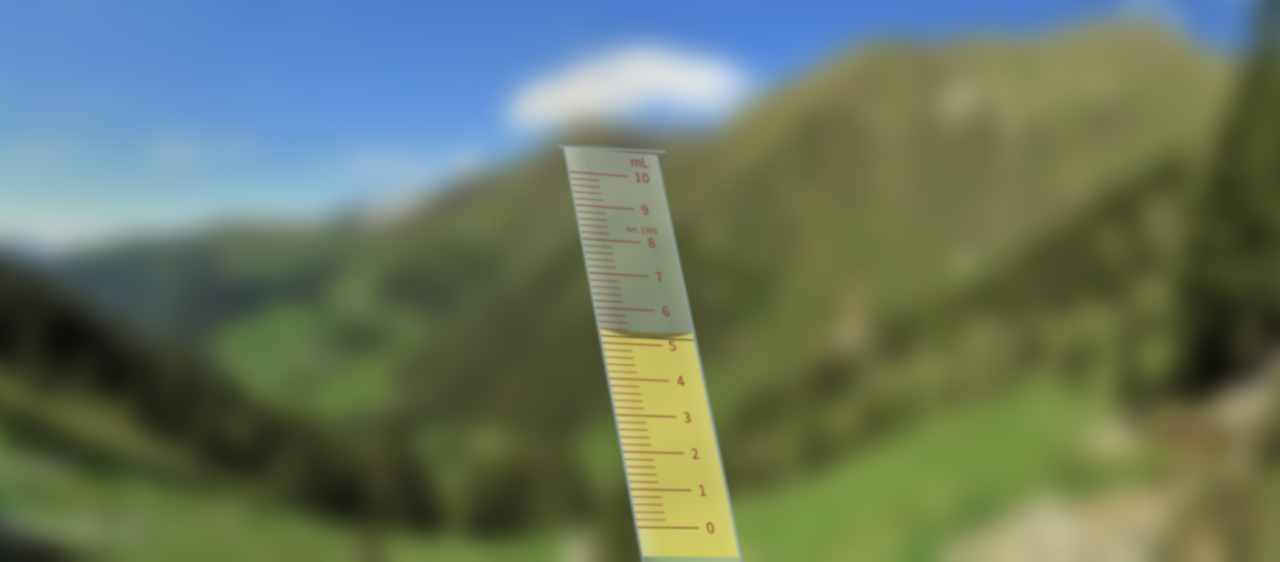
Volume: {"value": 5.2, "unit": "mL"}
